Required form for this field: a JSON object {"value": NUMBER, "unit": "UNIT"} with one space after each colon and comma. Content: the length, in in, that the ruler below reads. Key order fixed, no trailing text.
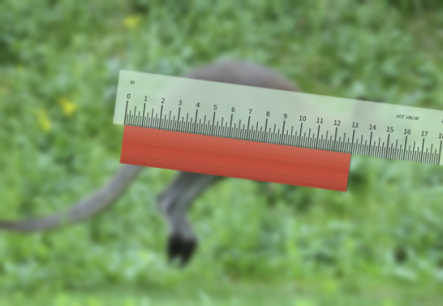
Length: {"value": 13, "unit": "in"}
